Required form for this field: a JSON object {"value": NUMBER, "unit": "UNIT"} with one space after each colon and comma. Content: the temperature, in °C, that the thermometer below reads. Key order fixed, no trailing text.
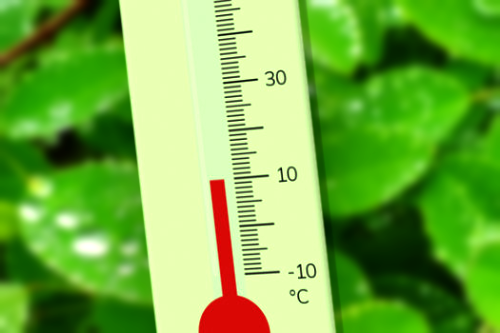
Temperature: {"value": 10, "unit": "°C"}
